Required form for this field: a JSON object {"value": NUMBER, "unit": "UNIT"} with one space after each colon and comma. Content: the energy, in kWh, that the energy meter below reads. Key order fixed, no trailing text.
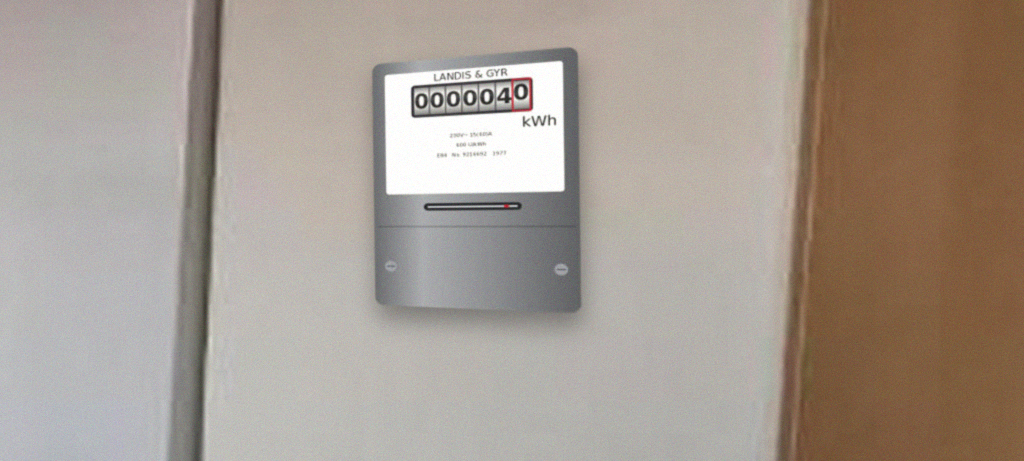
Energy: {"value": 4.0, "unit": "kWh"}
